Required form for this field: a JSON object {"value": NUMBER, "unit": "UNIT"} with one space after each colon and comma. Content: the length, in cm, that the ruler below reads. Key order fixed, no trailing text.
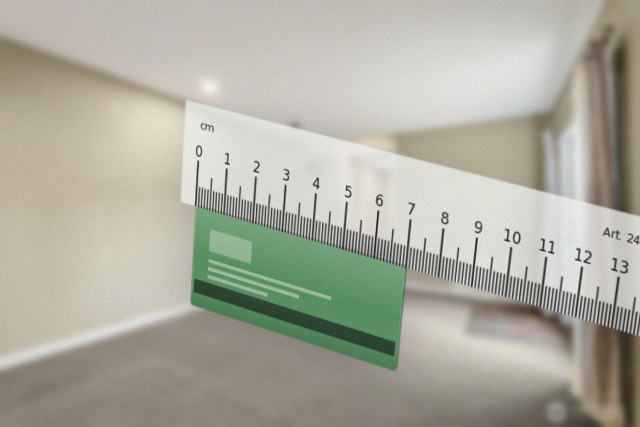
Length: {"value": 7, "unit": "cm"}
